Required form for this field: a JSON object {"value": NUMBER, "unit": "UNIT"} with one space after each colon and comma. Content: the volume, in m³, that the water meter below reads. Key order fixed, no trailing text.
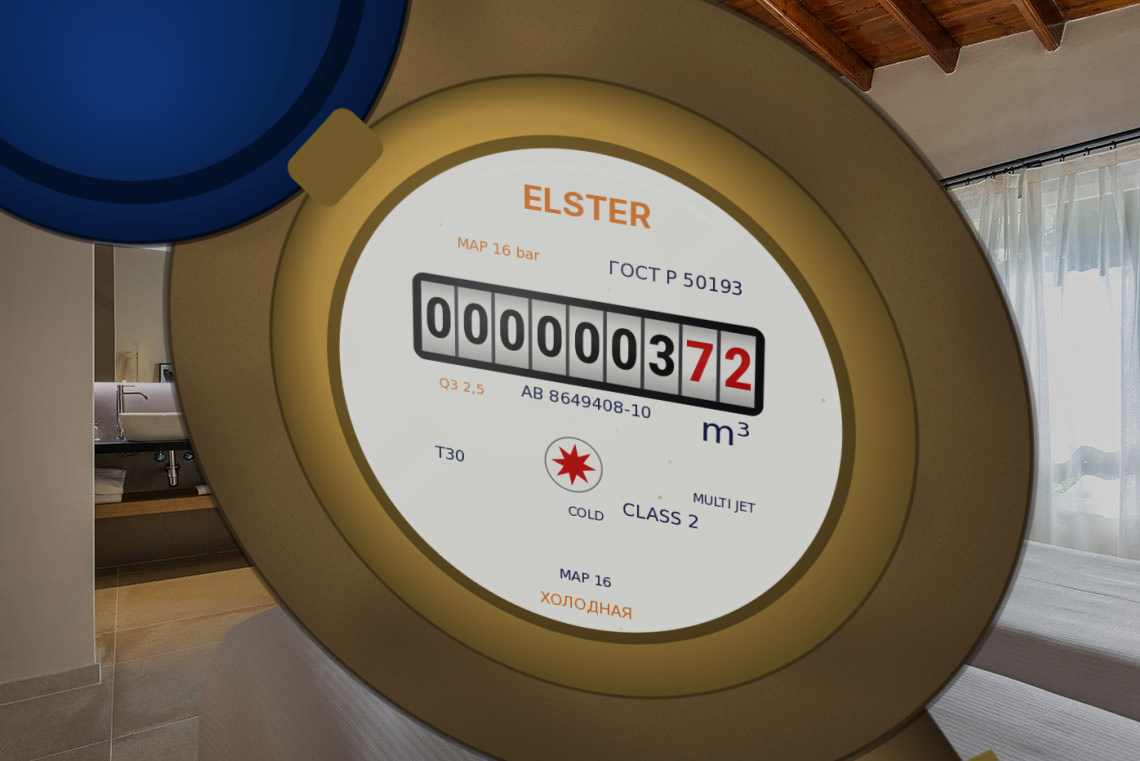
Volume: {"value": 3.72, "unit": "m³"}
